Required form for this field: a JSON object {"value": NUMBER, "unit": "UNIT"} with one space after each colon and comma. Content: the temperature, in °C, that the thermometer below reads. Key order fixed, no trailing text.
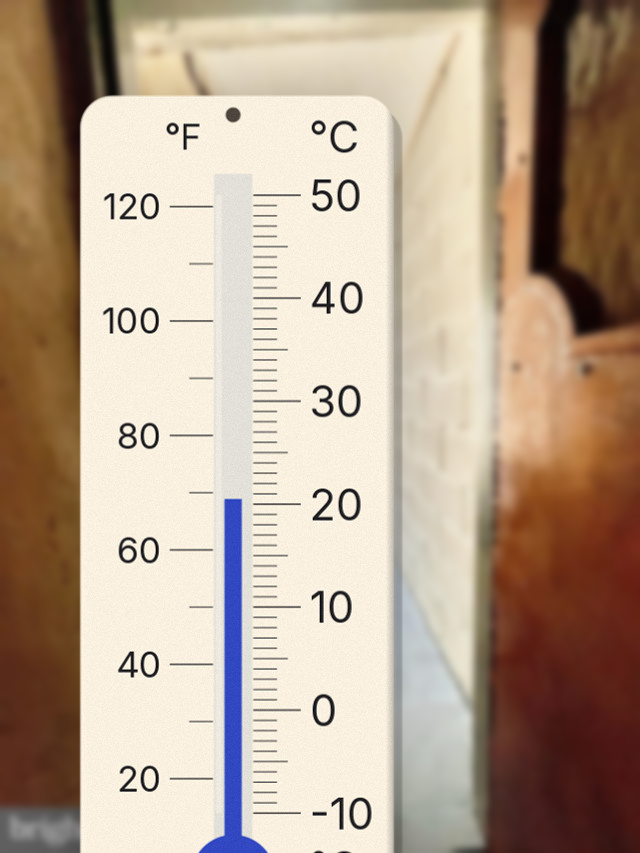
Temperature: {"value": 20.5, "unit": "°C"}
